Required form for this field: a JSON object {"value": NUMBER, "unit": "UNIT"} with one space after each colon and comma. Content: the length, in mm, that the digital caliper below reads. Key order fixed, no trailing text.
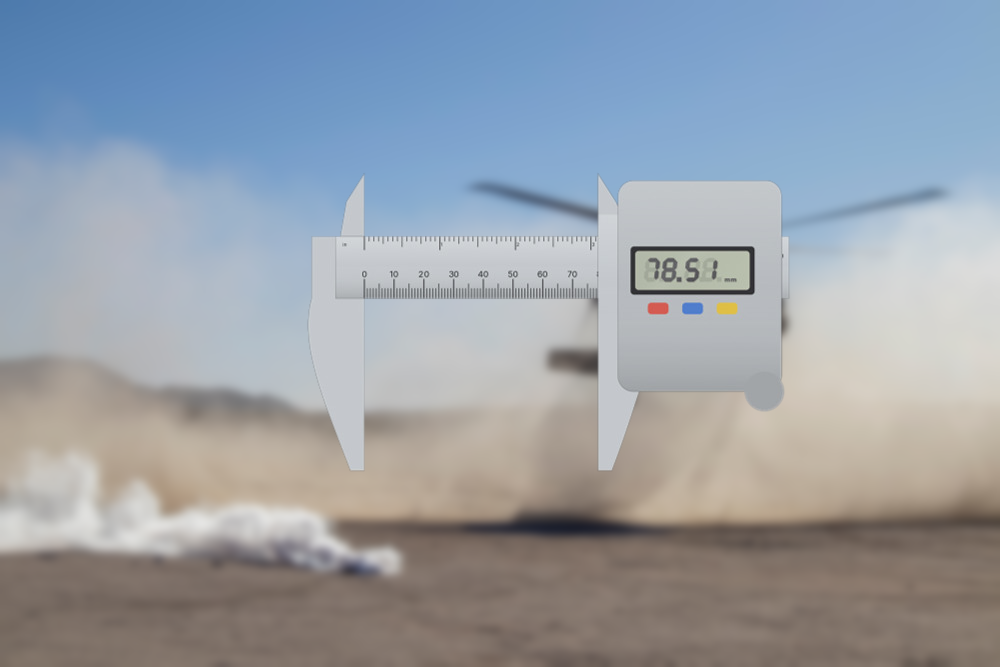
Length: {"value": 78.51, "unit": "mm"}
